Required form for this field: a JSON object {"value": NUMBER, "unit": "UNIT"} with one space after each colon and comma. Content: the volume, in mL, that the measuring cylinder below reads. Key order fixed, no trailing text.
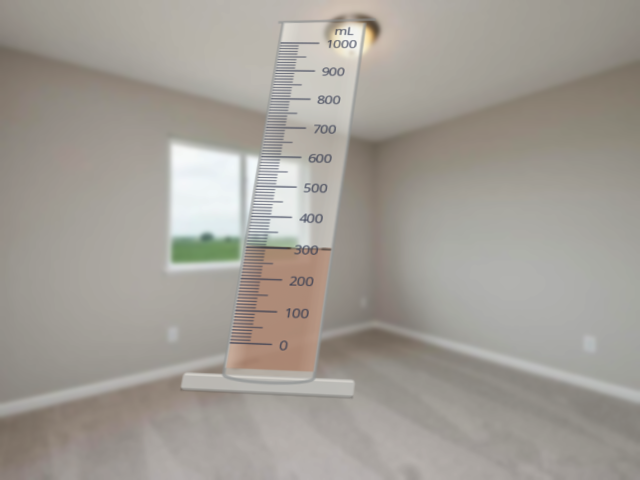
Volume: {"value": 300, "unit": "mL"}
